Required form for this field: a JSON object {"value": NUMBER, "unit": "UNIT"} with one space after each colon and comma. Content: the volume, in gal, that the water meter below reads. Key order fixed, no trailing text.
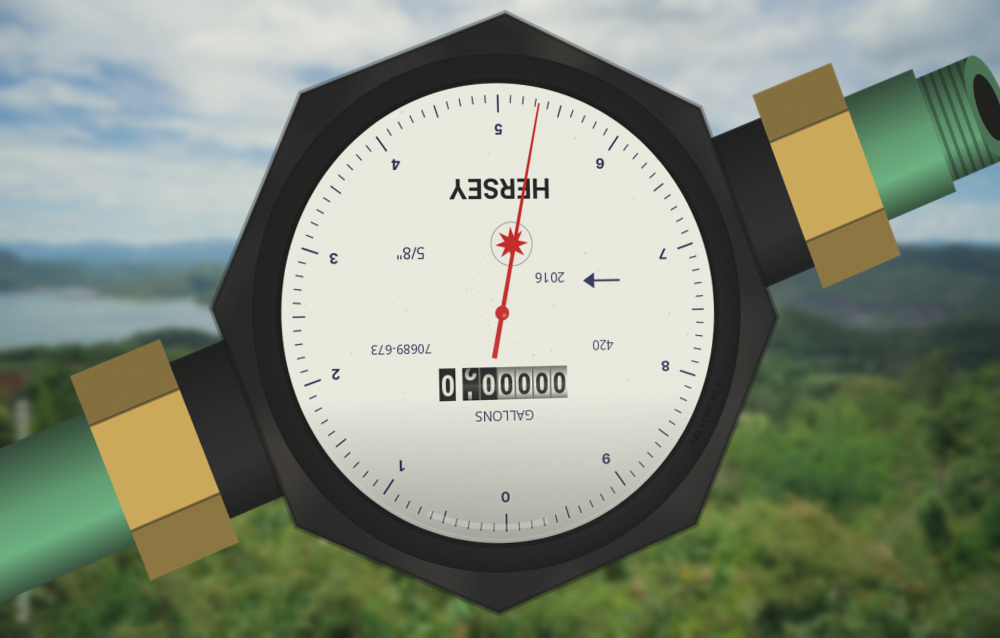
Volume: {"value": 15.3, "unit": "gal"}
